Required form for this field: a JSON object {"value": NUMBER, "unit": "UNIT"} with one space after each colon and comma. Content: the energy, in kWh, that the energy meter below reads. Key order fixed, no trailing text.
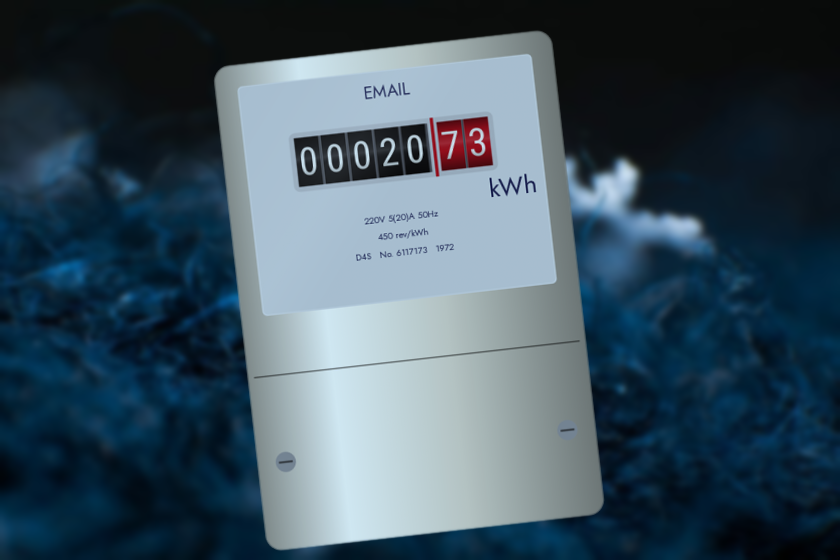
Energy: {"value": 20.73, "unit": "kWh"}
